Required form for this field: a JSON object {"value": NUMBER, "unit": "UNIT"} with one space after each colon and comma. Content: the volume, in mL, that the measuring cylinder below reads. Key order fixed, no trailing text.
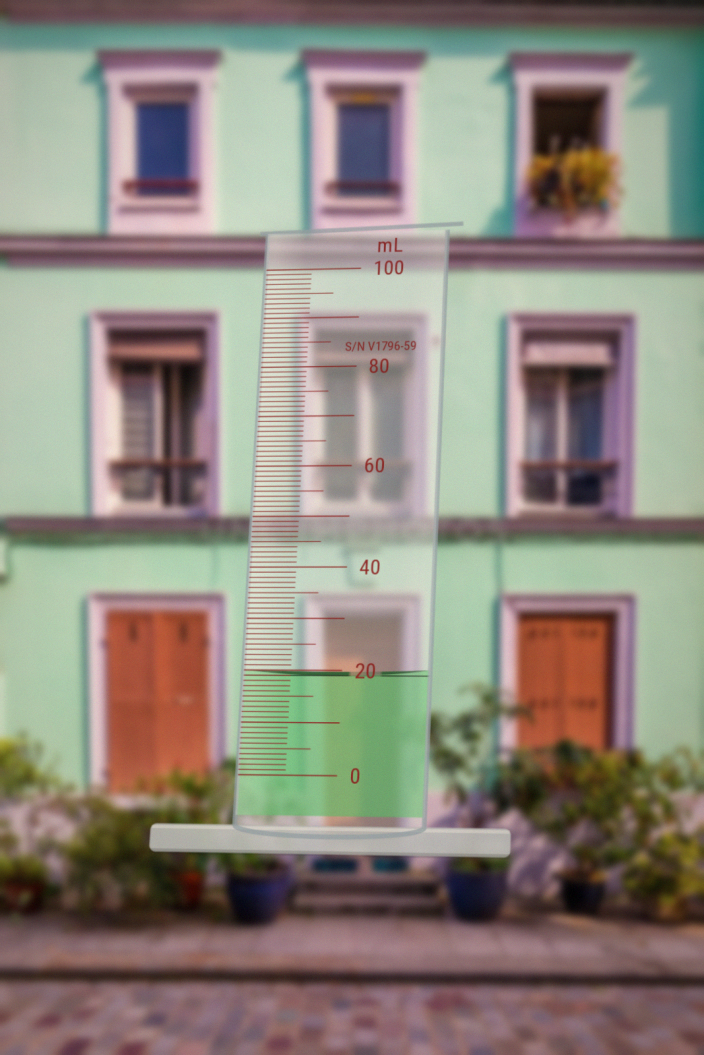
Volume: {"value": 19, "unit": "mL"}
